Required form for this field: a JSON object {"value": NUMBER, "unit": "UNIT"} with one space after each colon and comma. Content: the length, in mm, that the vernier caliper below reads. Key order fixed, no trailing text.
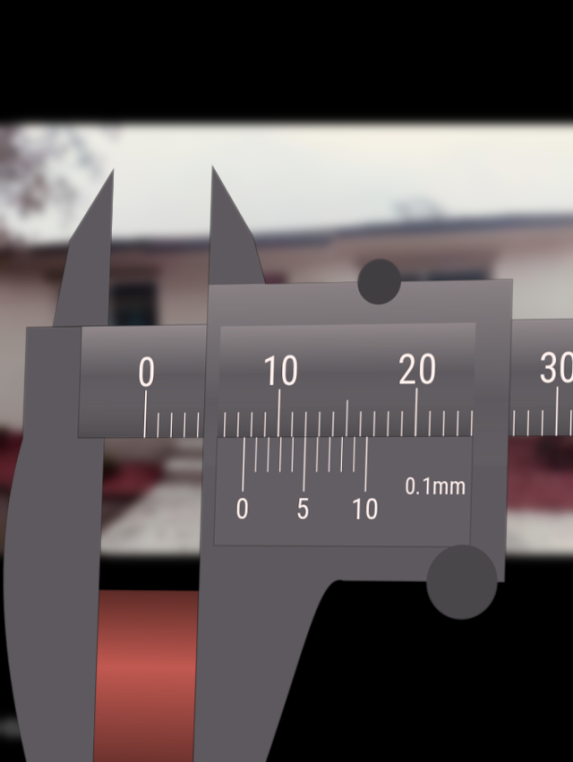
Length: {"value": 7.5, "unit": "mm"}
